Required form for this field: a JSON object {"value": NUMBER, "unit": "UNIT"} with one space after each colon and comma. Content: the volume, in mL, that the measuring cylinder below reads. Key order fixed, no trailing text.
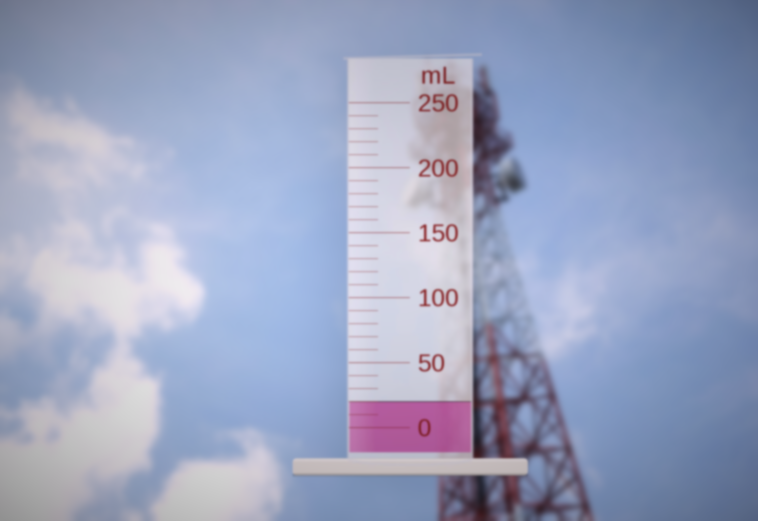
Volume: {"value": 20, "unit": "mL"}
